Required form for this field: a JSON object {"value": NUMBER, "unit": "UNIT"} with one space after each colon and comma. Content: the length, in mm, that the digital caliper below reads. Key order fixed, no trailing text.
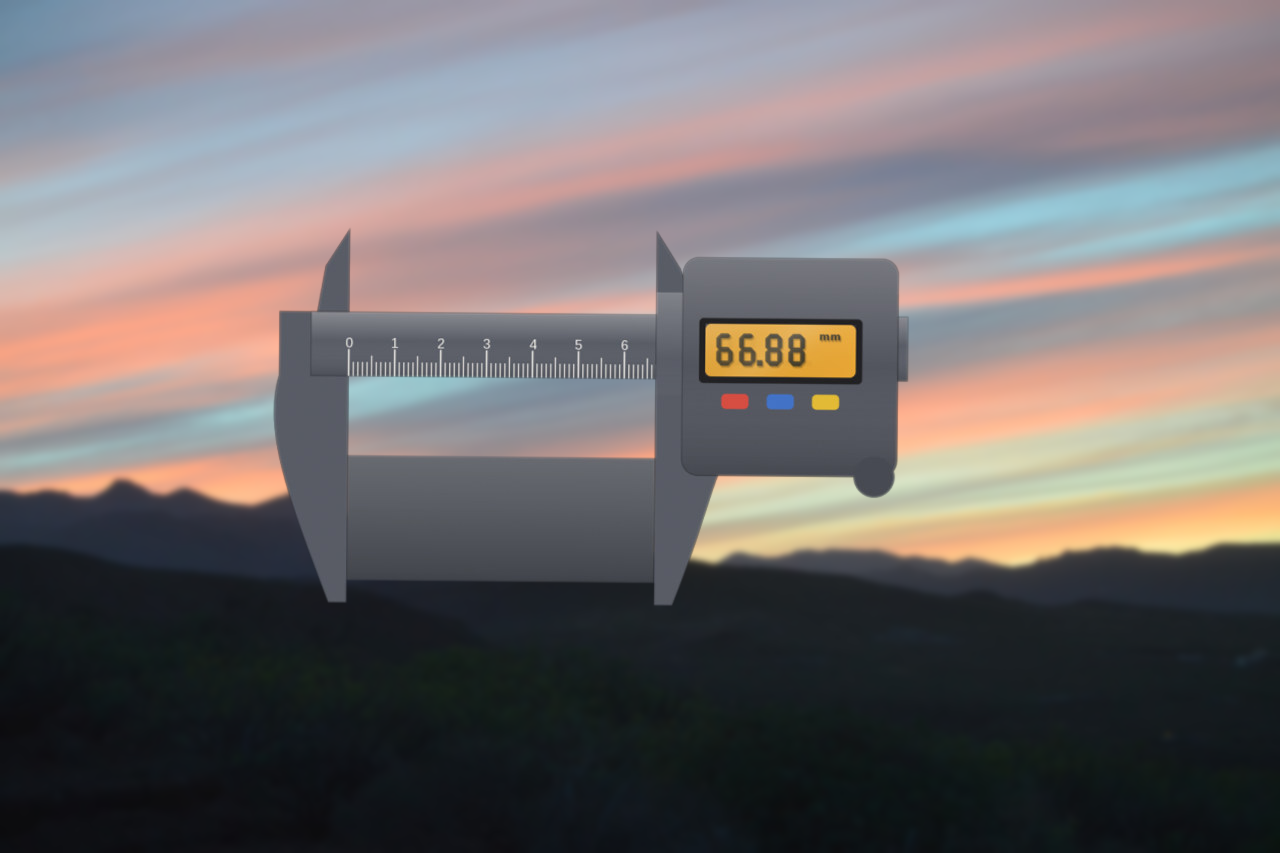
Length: {"value": 66.88, "unit": "mm"}
